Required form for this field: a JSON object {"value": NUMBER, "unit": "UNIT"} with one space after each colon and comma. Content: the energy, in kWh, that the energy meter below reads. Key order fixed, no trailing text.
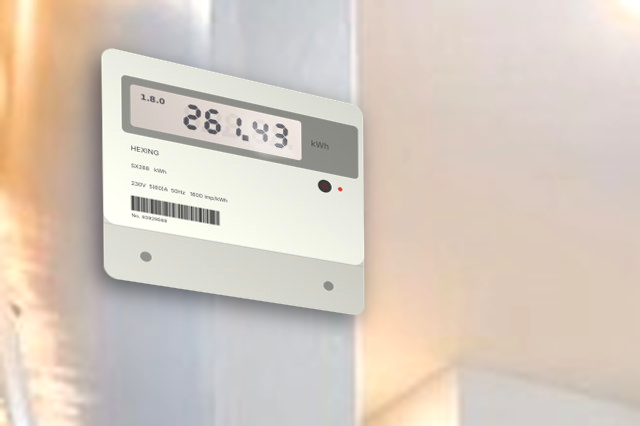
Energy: {"value": 261.43, "unit": "kWh"}
